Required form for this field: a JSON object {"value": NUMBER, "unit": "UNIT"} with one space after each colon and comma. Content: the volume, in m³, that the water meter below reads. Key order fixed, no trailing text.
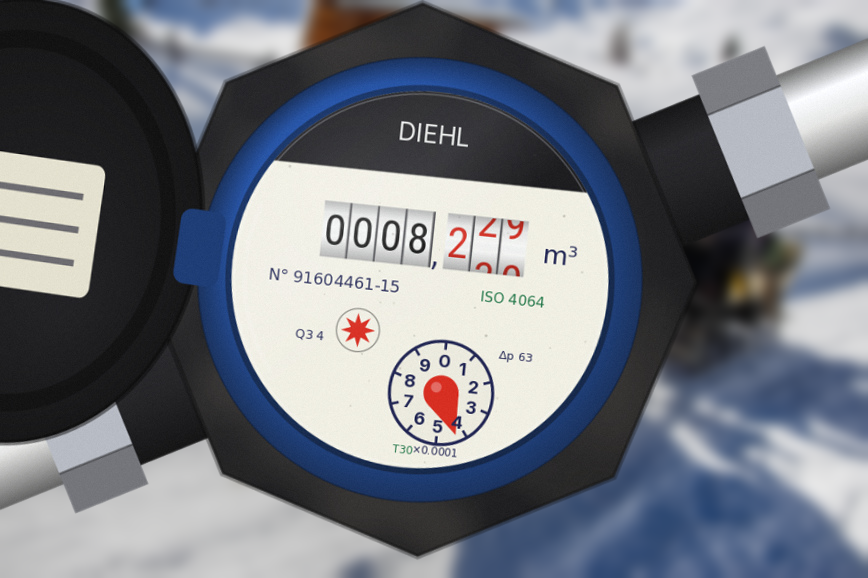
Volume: {"value": 8.2294, "unit": "m³"}
